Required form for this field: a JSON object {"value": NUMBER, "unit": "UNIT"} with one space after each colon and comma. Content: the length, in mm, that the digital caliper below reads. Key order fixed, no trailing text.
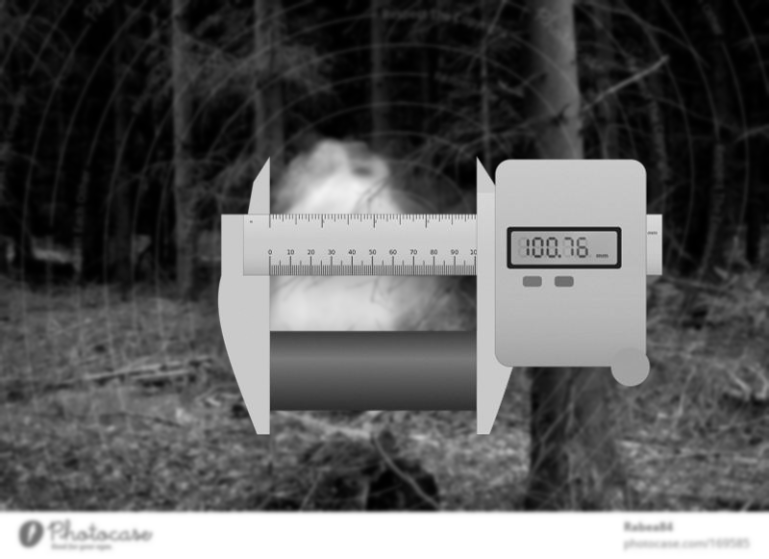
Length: {"value": 100.76, "unit": "mm"}
